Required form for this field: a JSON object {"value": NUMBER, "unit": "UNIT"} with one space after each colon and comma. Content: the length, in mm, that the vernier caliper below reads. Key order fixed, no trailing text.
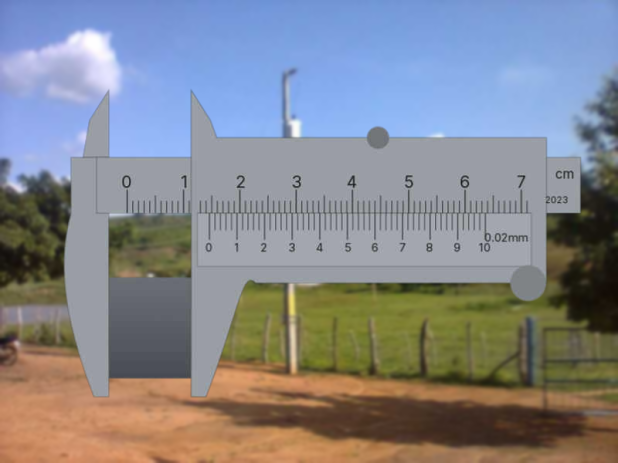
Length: {"value": 14.6, "unit": "mm"}
